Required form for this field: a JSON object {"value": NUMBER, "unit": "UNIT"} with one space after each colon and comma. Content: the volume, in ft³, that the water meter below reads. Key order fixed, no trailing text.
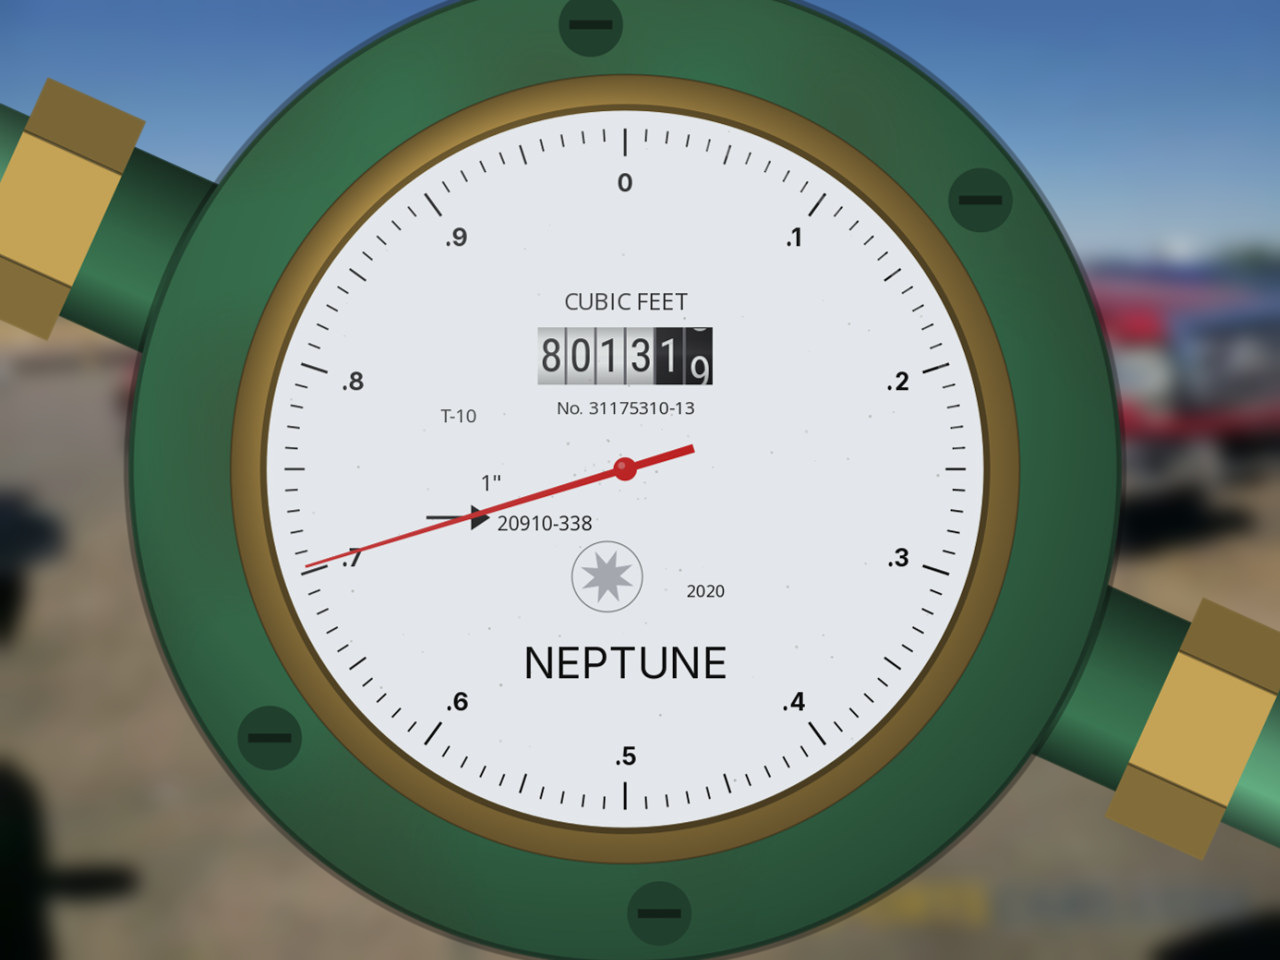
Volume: {"value": 801318.70, "unit": "ft³"}
